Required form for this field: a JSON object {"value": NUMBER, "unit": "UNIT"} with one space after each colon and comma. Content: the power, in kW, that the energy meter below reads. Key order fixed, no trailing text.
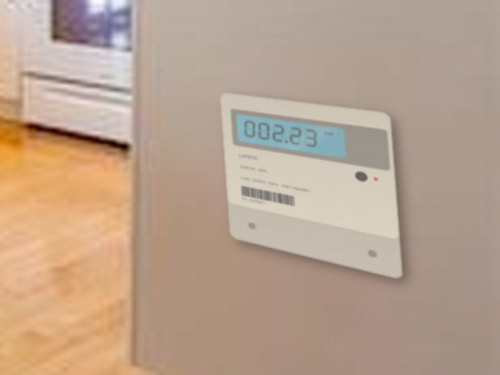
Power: {"value": 2.23, "unit": "kW"}
